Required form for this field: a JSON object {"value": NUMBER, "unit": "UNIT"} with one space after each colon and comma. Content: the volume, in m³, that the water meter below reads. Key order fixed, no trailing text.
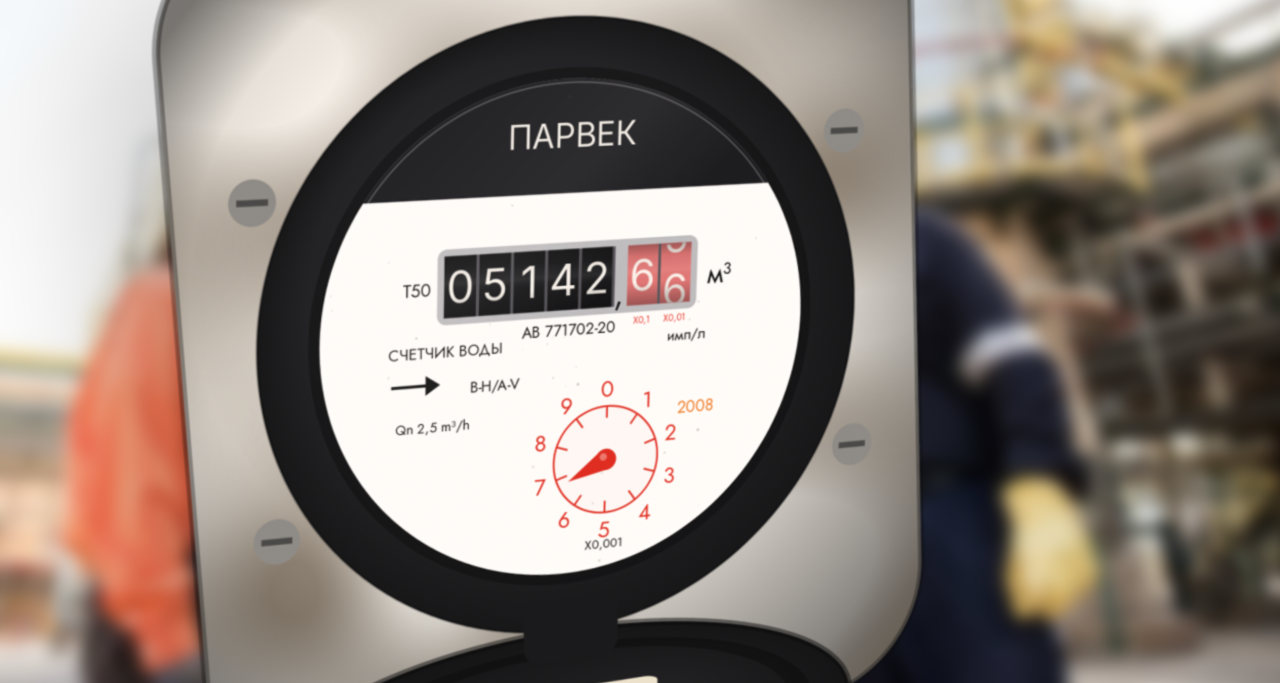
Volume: {"value": 5142.656, "unit": "m³"}
